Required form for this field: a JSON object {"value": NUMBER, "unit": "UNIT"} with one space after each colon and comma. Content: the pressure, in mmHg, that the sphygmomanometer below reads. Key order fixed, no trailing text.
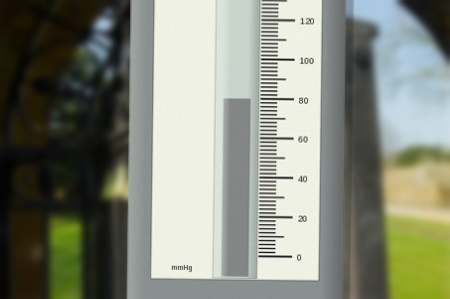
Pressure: {"value": 80, "unit": "mmHg"}
